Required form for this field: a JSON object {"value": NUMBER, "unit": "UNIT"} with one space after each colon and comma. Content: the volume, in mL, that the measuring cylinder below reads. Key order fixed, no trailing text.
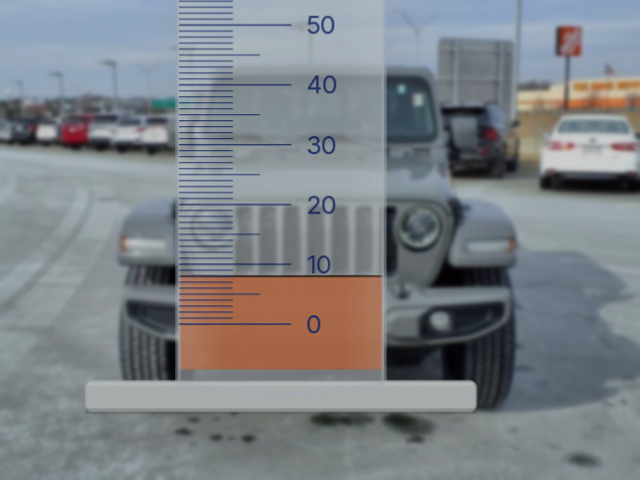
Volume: {"value": 8, "unit": "mL"}
